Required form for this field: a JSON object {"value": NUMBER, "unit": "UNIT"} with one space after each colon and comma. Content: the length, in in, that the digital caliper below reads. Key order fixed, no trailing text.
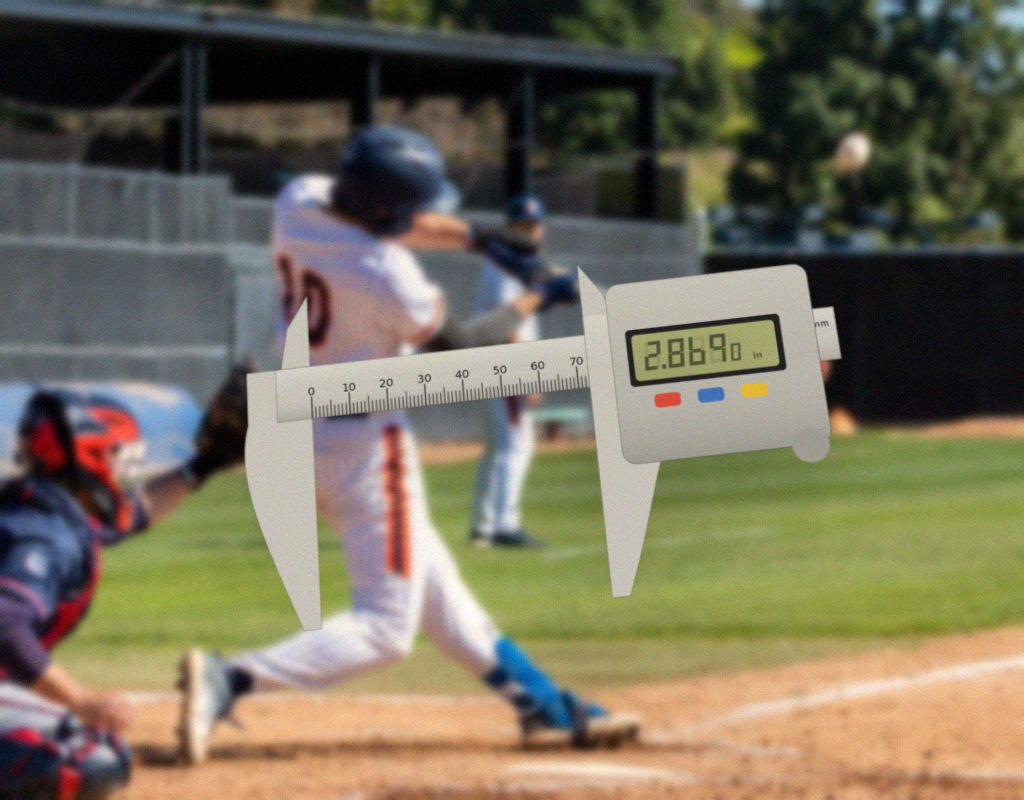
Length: {"value": 2.8690, "unit": "in"}
